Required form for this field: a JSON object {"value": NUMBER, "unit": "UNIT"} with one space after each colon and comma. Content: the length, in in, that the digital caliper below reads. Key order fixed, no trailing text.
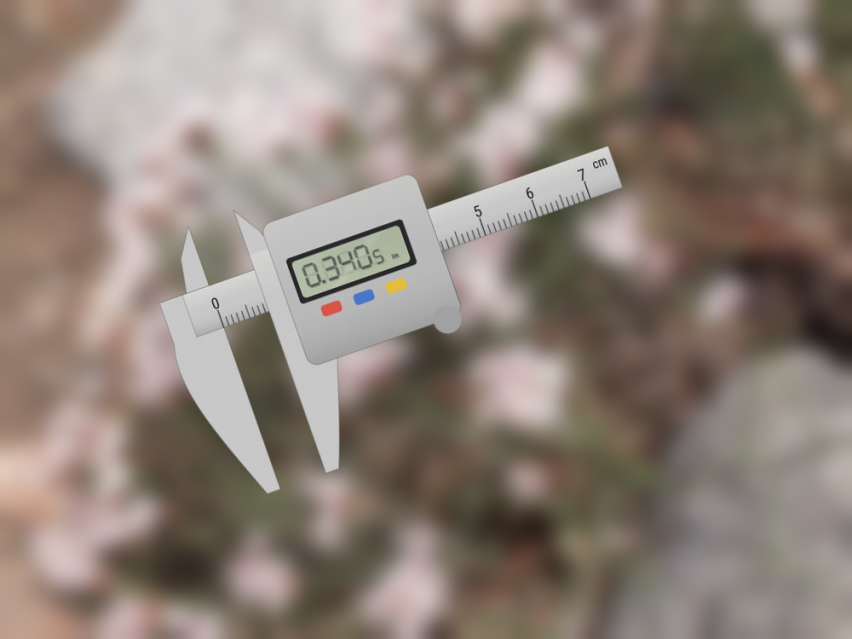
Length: {"value": 0.3405, "unit": "in"}
